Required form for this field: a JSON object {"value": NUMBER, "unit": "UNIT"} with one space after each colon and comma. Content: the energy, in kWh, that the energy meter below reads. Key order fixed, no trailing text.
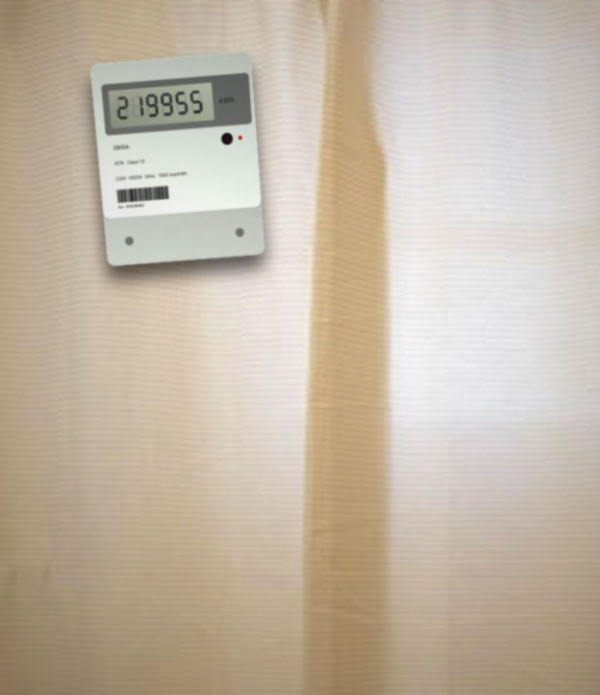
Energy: {"value": 219955, "unit": "kWh"}
